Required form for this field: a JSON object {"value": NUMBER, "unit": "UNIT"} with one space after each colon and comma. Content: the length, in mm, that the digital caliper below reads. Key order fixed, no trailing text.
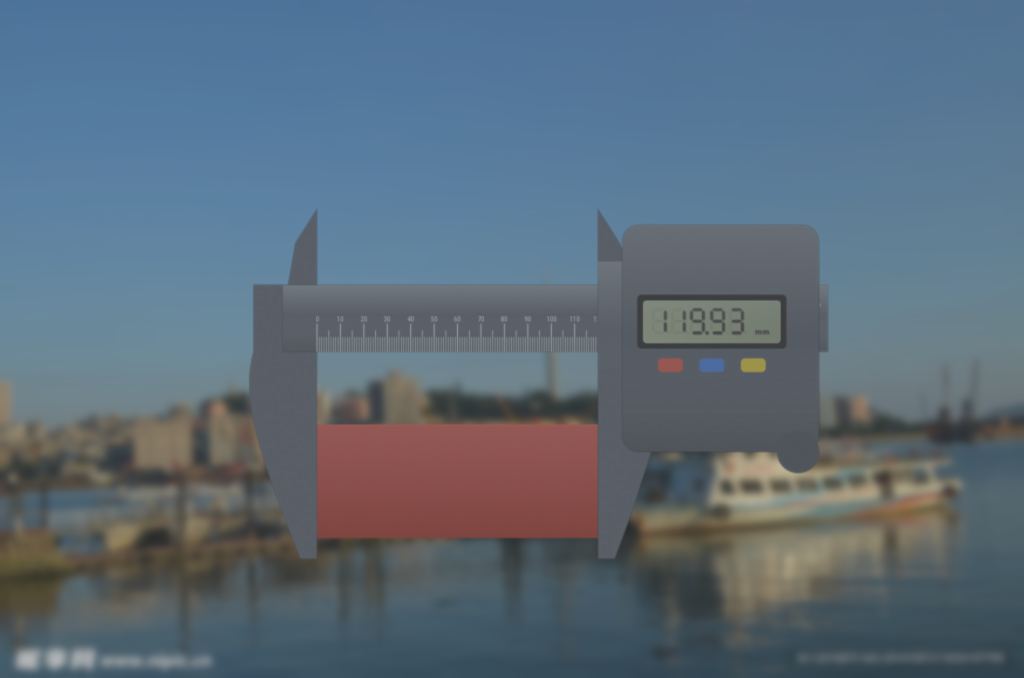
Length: {"value": 119.93, "unit": "mm"}
